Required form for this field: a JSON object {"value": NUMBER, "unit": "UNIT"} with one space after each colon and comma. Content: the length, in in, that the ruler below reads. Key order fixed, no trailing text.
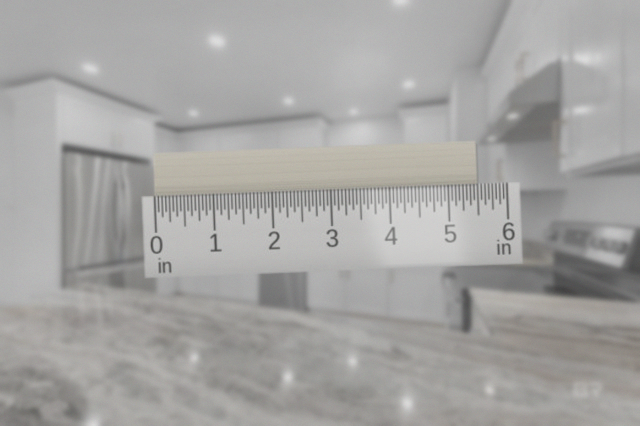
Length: {"value": 5.5, "unit": "in"}
